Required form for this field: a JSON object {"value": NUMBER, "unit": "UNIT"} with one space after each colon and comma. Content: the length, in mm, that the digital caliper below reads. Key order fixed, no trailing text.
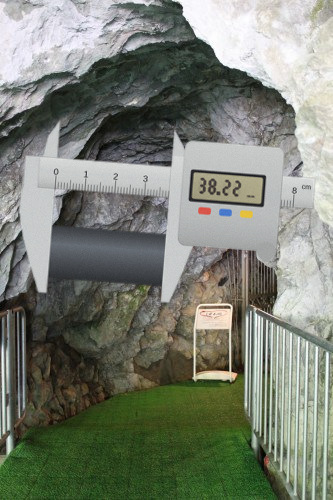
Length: {"value": 38.22, "unit": "mm"}
